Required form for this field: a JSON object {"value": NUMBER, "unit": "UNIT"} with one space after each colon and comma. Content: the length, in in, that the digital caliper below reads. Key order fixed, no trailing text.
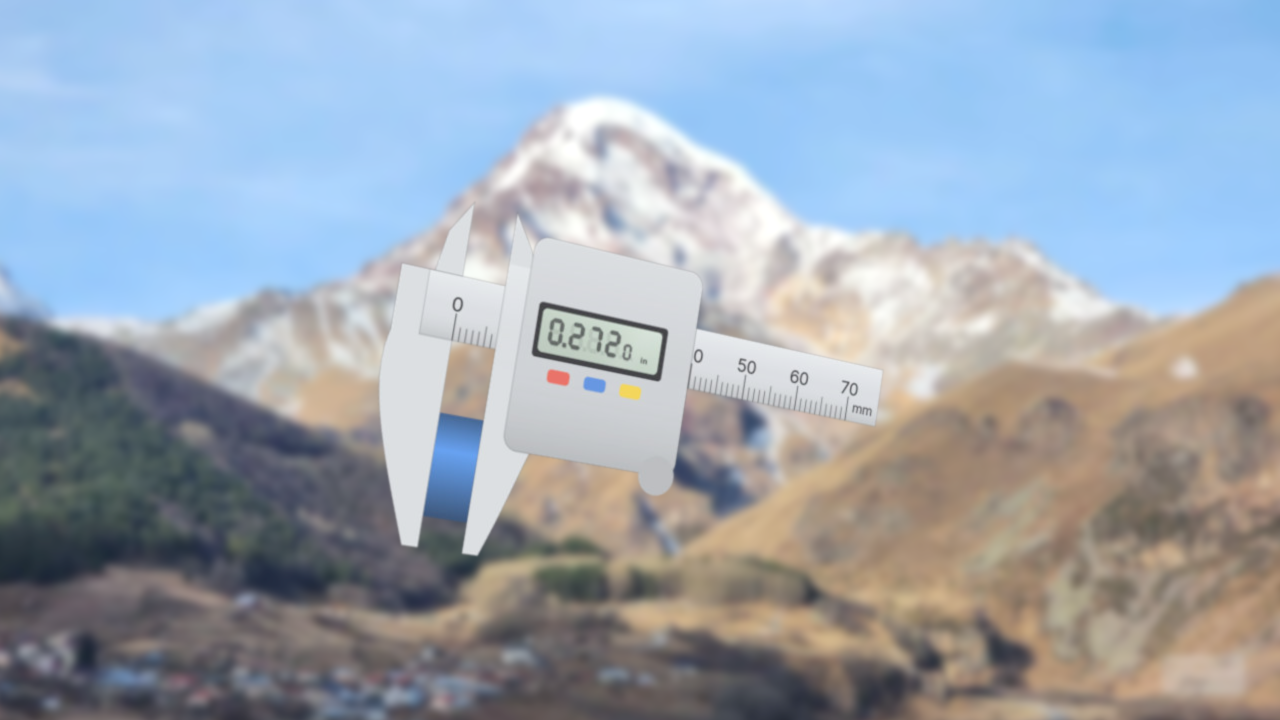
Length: {"value": 0.2720, "unit": "in"}
